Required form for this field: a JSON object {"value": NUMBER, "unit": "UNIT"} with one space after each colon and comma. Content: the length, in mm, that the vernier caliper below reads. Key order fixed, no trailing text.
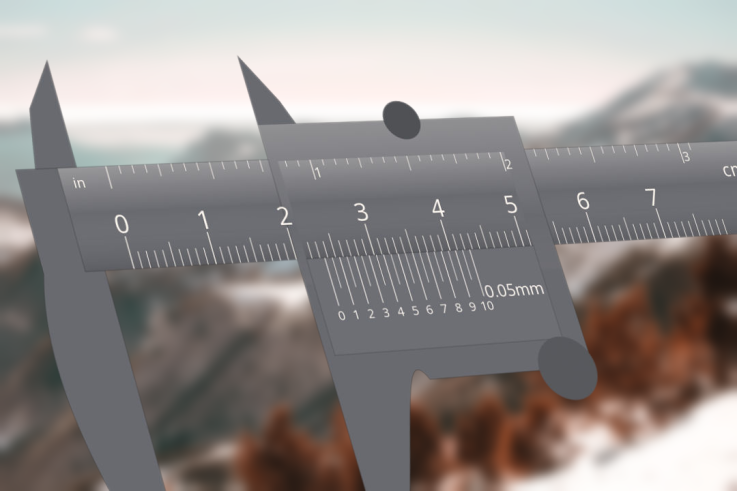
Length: {"value": 23.6, "unit": "mm"}
